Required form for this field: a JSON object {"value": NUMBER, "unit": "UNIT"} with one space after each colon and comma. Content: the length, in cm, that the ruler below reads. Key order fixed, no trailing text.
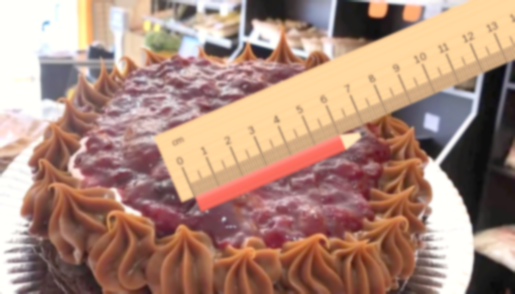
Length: {"value": 7, "unit": "cm"}
